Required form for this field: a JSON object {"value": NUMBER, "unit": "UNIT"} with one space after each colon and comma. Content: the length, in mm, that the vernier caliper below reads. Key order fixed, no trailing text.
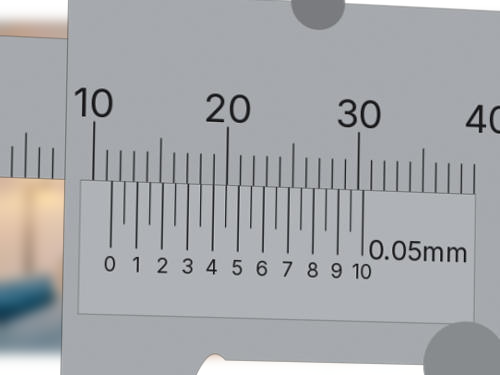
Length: {"value": 11.4, "unit": "mm"}
